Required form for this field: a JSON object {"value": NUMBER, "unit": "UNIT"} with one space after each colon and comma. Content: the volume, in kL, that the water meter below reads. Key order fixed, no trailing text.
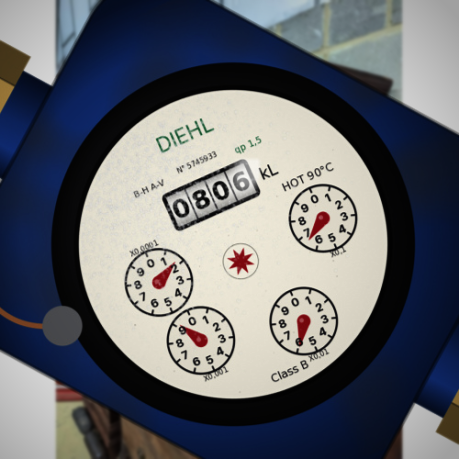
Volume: {"value": 806.6591, "unit": "kL"}
